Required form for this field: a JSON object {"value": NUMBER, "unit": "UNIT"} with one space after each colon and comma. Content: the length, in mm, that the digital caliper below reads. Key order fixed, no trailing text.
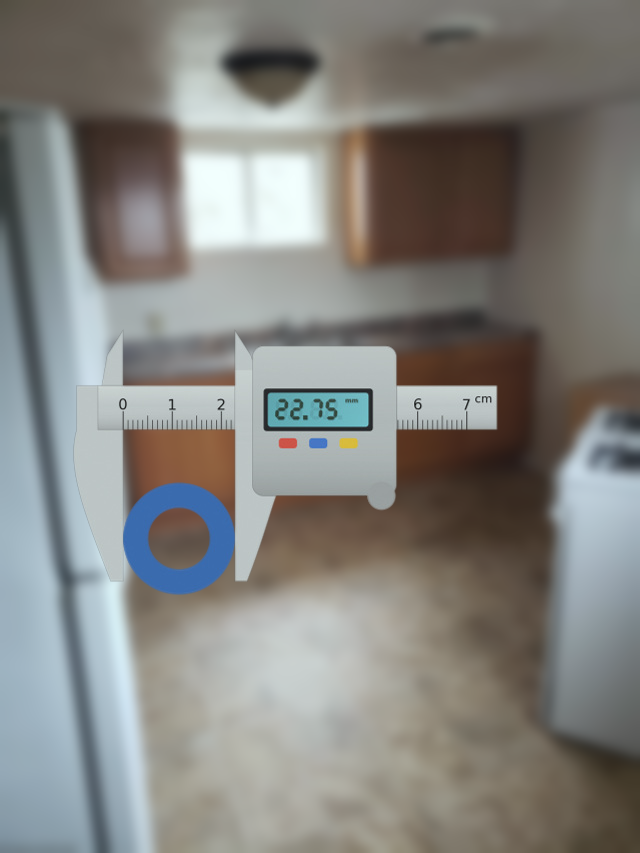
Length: {"value": 22.75, "unit": "mm"}
